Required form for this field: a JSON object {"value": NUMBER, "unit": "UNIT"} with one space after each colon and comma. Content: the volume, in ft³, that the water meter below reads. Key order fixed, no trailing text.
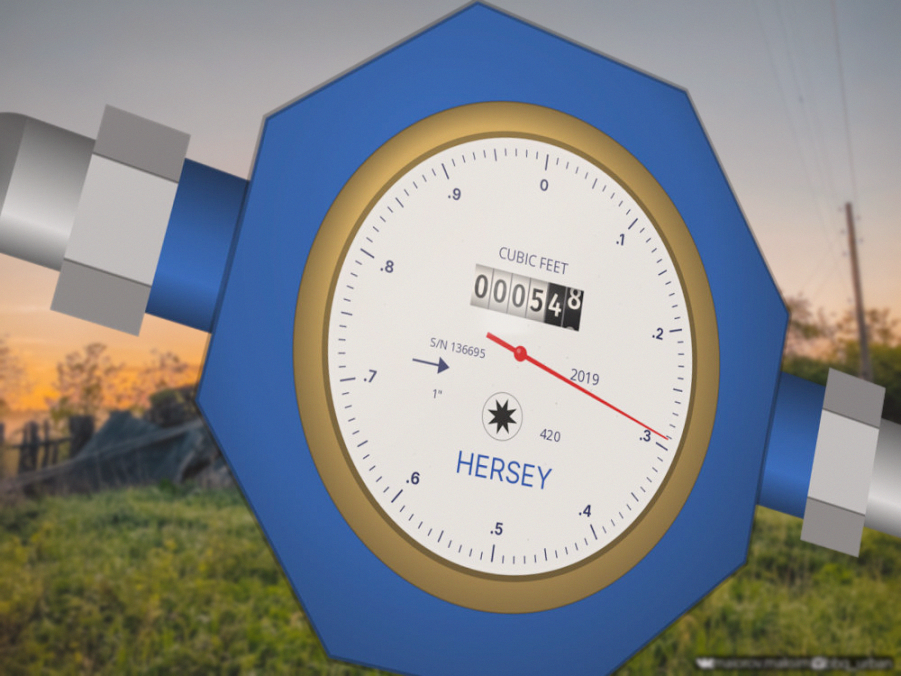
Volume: {"value": 548.29, "unit": "ft³"}
